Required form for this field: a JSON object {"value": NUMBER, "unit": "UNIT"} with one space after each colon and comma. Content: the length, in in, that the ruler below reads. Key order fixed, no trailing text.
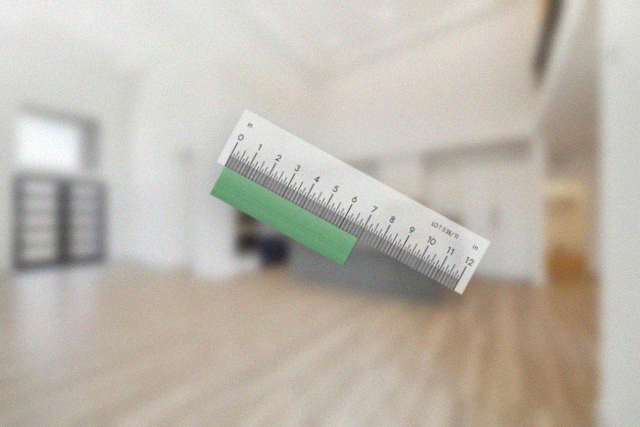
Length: {"value": 7, "unit": "in"}
